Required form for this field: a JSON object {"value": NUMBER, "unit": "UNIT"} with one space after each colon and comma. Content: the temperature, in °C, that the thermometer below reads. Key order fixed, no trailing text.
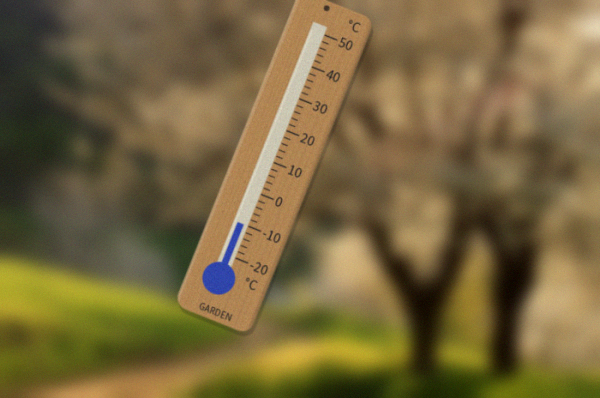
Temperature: {"value": -10, "unit": "°C"}
